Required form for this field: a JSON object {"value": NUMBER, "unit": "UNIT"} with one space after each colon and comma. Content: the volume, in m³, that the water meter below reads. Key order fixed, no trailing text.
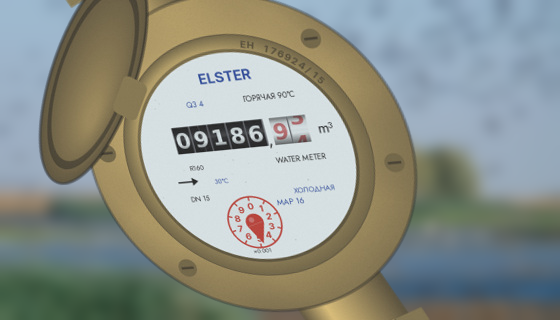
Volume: {"value": 9186.934, "unit": "m³"}
